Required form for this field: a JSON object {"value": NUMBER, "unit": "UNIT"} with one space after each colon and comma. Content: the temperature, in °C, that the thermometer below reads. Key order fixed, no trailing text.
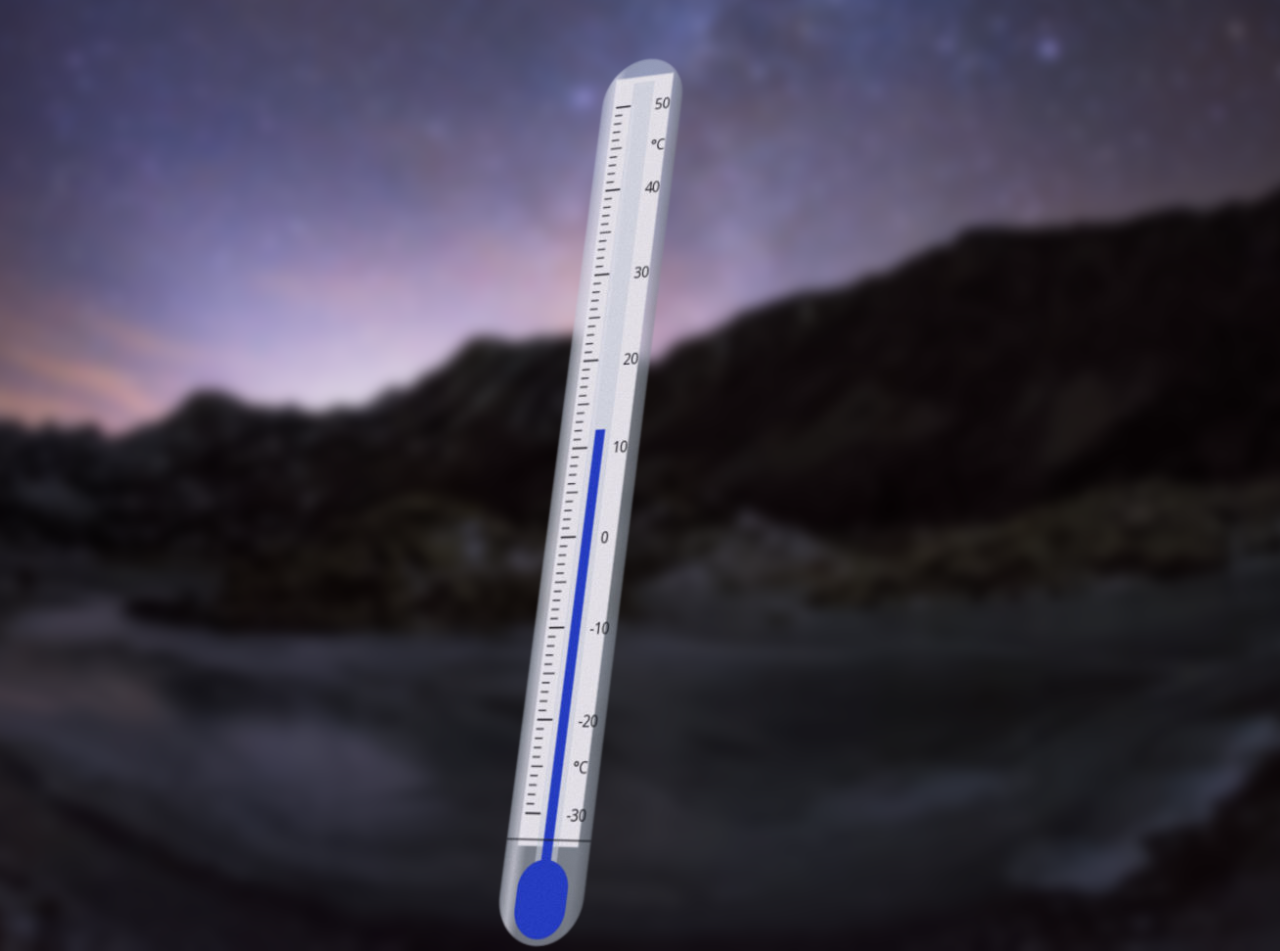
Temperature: {"value": 12, "unit": "°C"}
